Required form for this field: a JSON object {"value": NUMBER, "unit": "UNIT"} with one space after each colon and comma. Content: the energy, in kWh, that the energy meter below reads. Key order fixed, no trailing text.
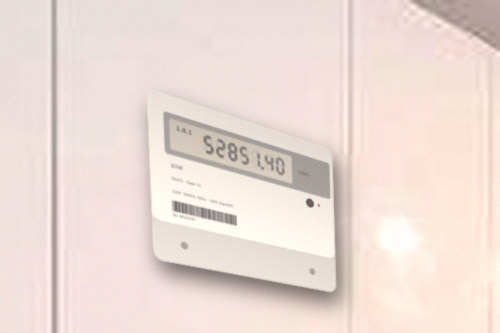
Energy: {"value": 52851.40, "unit": "kWh"}
